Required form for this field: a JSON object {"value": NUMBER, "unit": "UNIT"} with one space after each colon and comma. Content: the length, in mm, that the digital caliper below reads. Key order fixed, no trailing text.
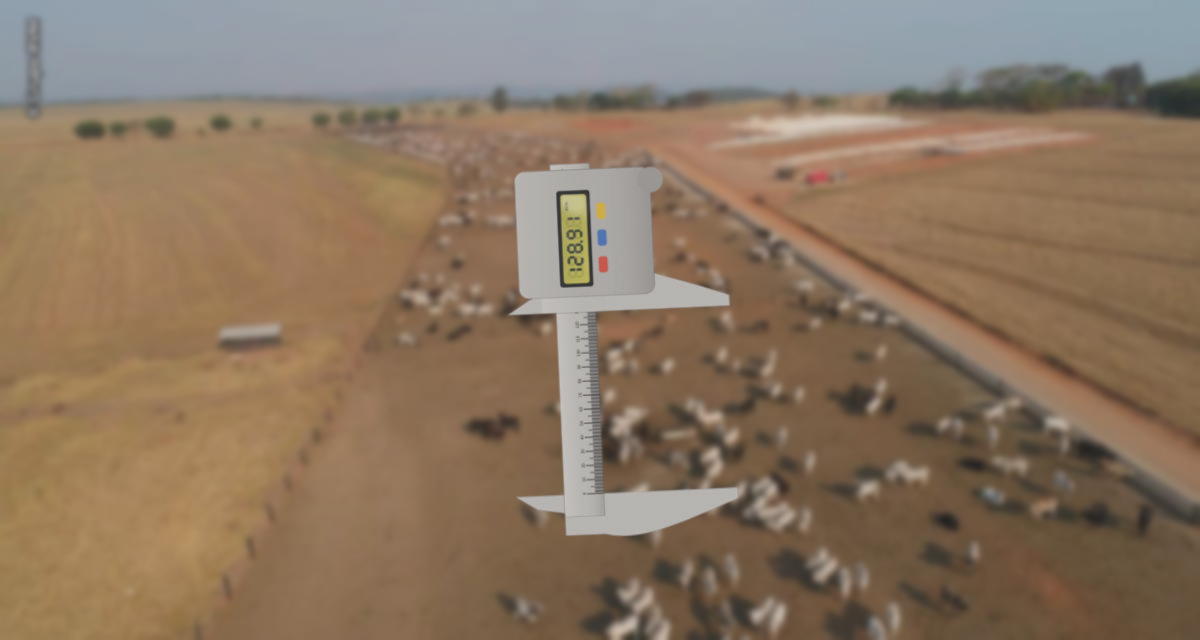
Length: {"value": 128.91, "unit": "mm"}
